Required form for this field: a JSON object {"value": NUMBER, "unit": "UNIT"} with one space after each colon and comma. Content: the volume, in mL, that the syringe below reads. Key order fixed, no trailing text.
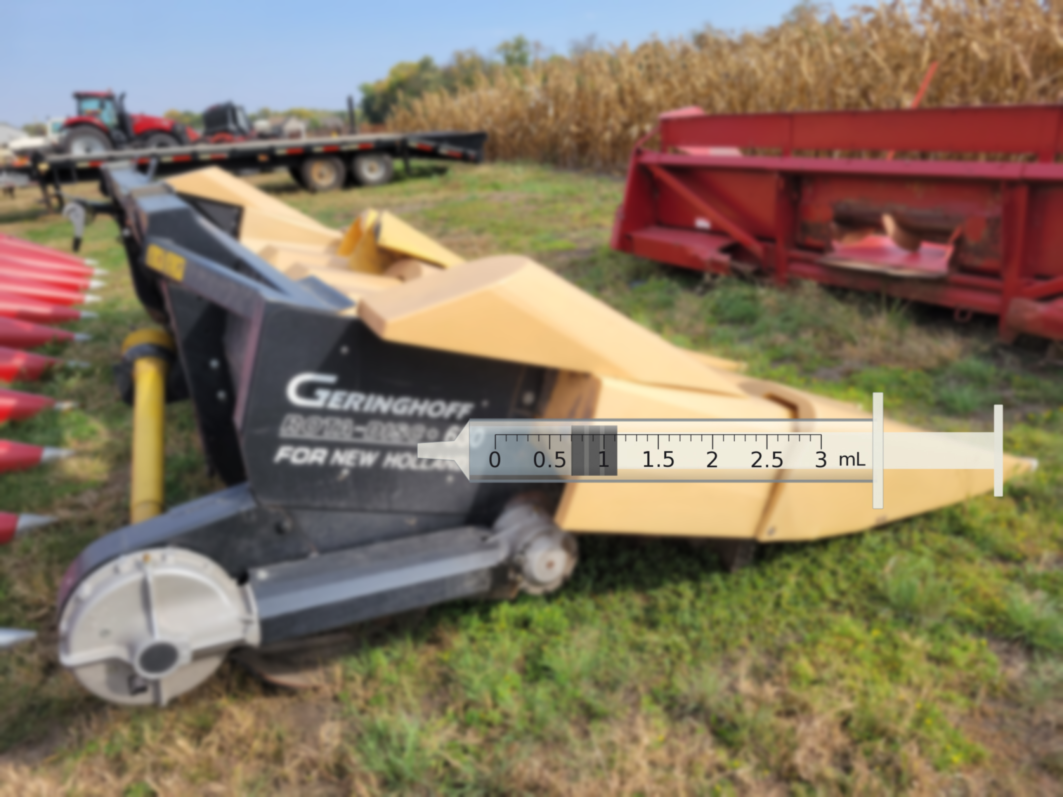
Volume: {"value": 0.7, "unit": "mL"}
